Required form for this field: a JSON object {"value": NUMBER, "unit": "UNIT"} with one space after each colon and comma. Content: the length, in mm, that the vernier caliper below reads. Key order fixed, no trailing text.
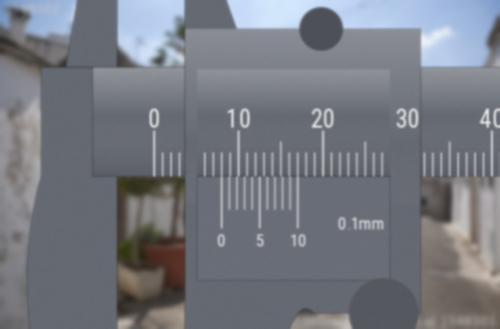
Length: {"value": 8.0, "unit": "mm"}
